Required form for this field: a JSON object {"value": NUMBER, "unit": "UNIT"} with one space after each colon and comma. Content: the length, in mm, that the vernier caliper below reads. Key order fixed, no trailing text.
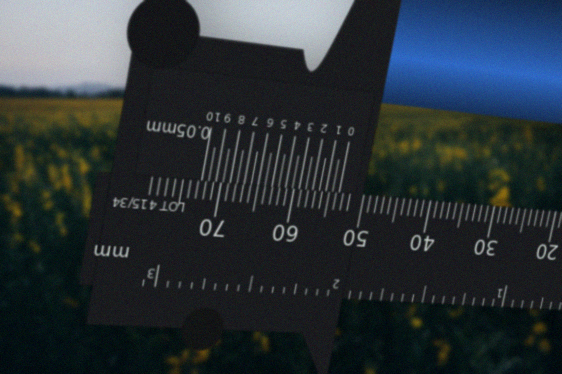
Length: {"value": 53.6, "unit": "mm"}
